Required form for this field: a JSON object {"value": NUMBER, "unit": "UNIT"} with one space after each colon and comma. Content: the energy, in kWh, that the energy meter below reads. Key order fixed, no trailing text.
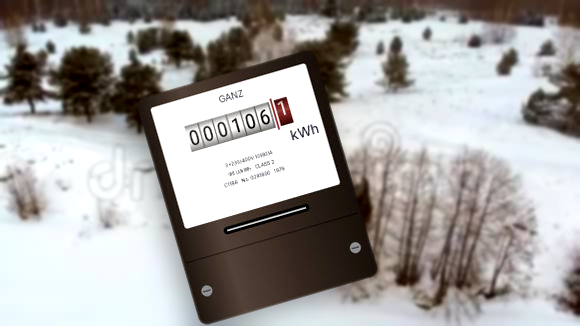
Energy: {"value": 106.1, "unit": "kWh"}
